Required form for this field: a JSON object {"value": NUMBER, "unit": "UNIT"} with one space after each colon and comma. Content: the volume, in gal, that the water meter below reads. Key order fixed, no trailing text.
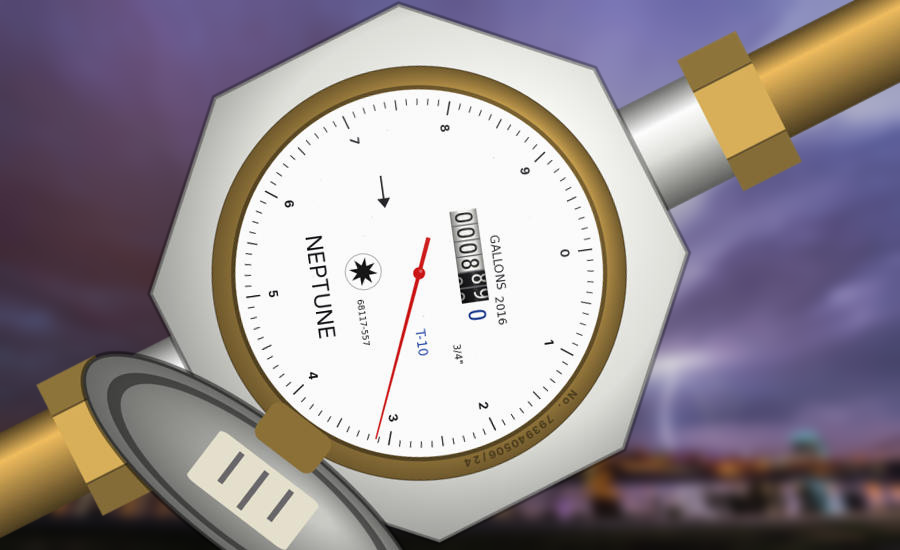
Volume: {"value": 8893.1, "unit": "gal"}
